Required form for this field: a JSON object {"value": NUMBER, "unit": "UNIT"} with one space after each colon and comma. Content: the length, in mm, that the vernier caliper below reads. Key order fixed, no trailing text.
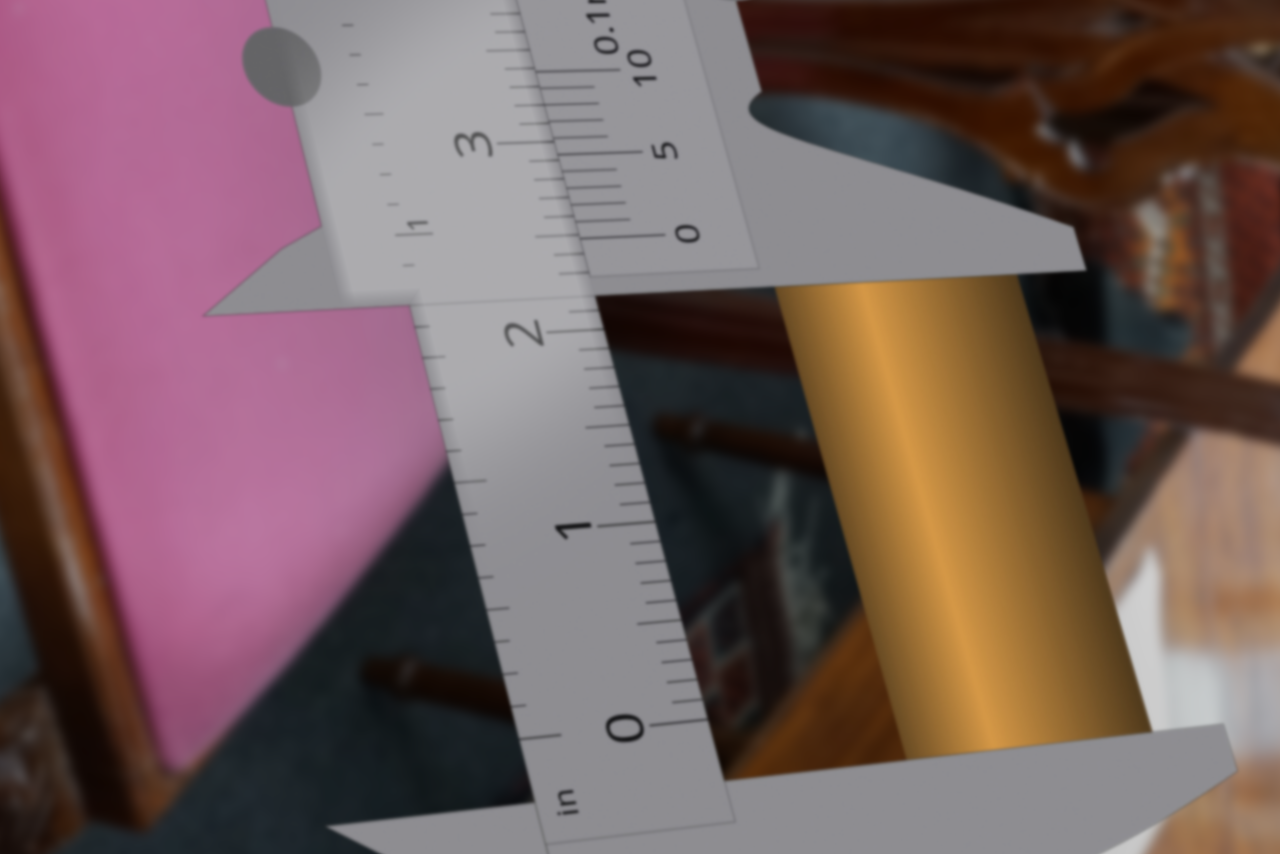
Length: {"value": 24.8, "unit": "mm"}
